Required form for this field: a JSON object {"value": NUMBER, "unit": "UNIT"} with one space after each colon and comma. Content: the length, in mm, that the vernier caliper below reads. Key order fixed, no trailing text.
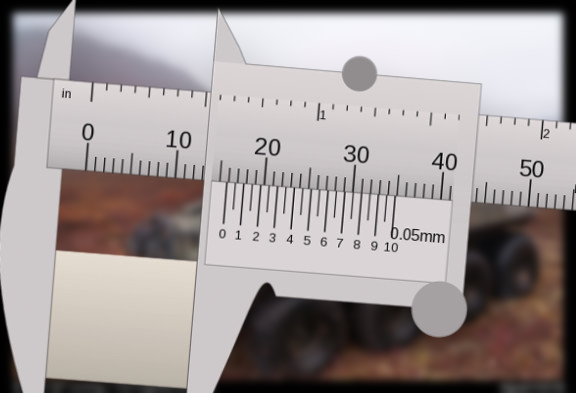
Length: {"value": 15.8, "unit": "mm"}
